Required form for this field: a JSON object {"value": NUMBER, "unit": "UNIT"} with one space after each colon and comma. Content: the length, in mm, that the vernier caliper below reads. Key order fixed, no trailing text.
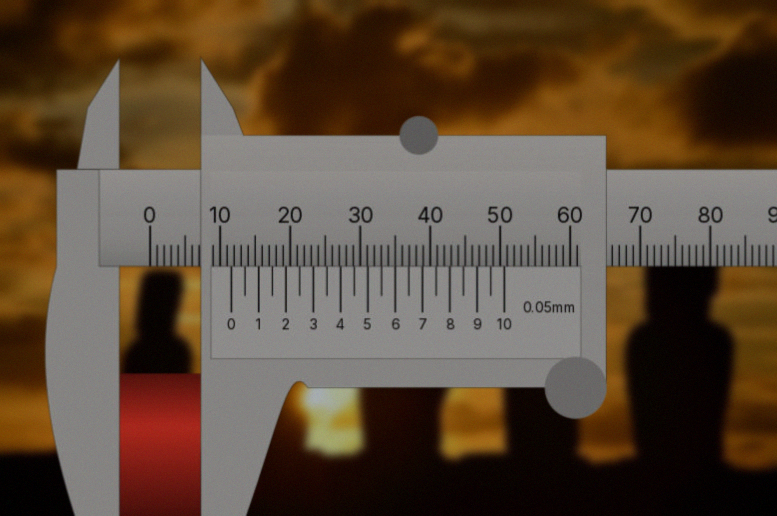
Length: {"value": 11.6, "unit": "mm"}
